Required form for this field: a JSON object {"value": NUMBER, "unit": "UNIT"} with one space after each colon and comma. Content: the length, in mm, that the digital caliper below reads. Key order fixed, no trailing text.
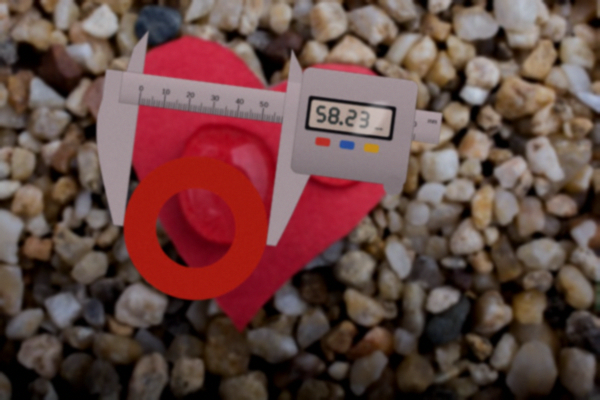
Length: {"value": 58.23, "unit": "mm"}
